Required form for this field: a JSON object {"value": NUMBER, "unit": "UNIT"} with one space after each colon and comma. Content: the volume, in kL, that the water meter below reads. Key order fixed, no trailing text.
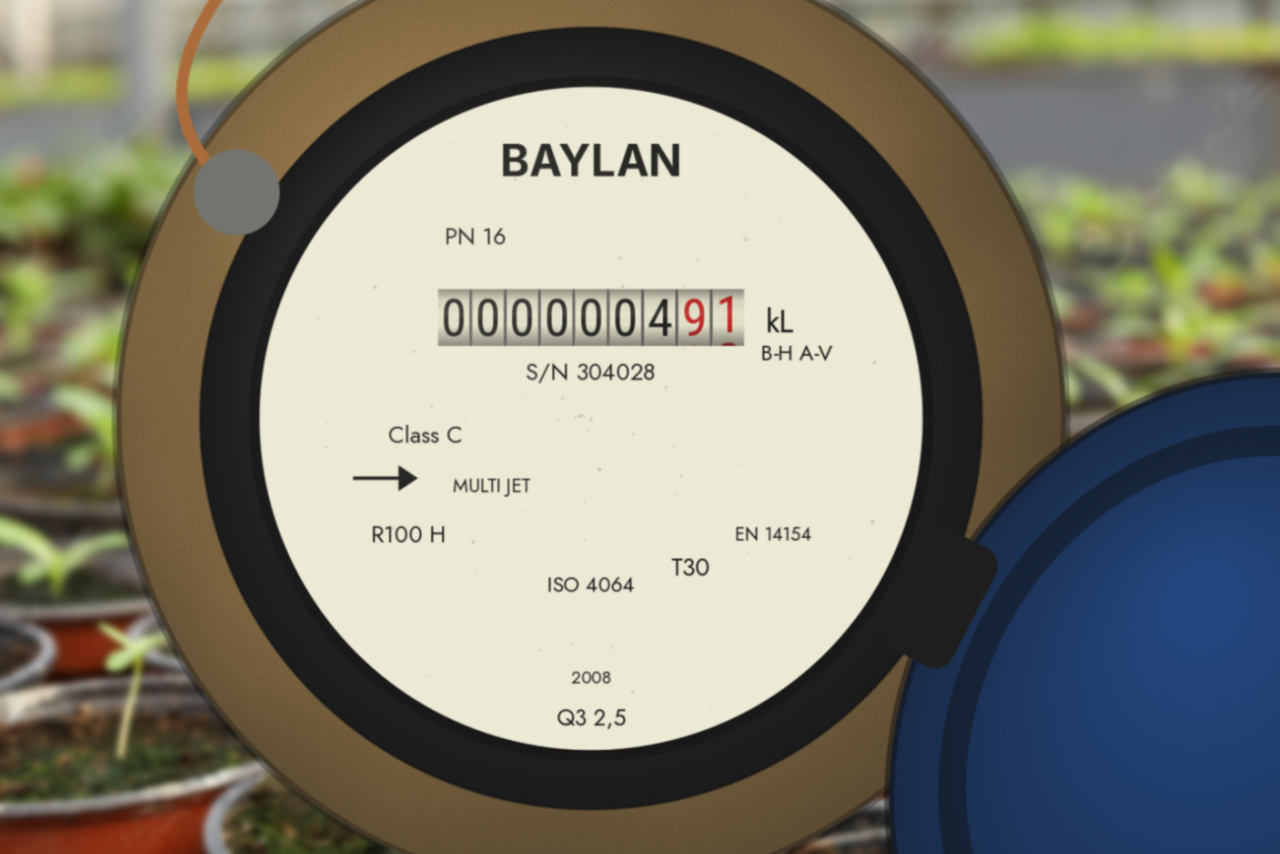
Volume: {"value": 4.91, "unit": "kL"}
